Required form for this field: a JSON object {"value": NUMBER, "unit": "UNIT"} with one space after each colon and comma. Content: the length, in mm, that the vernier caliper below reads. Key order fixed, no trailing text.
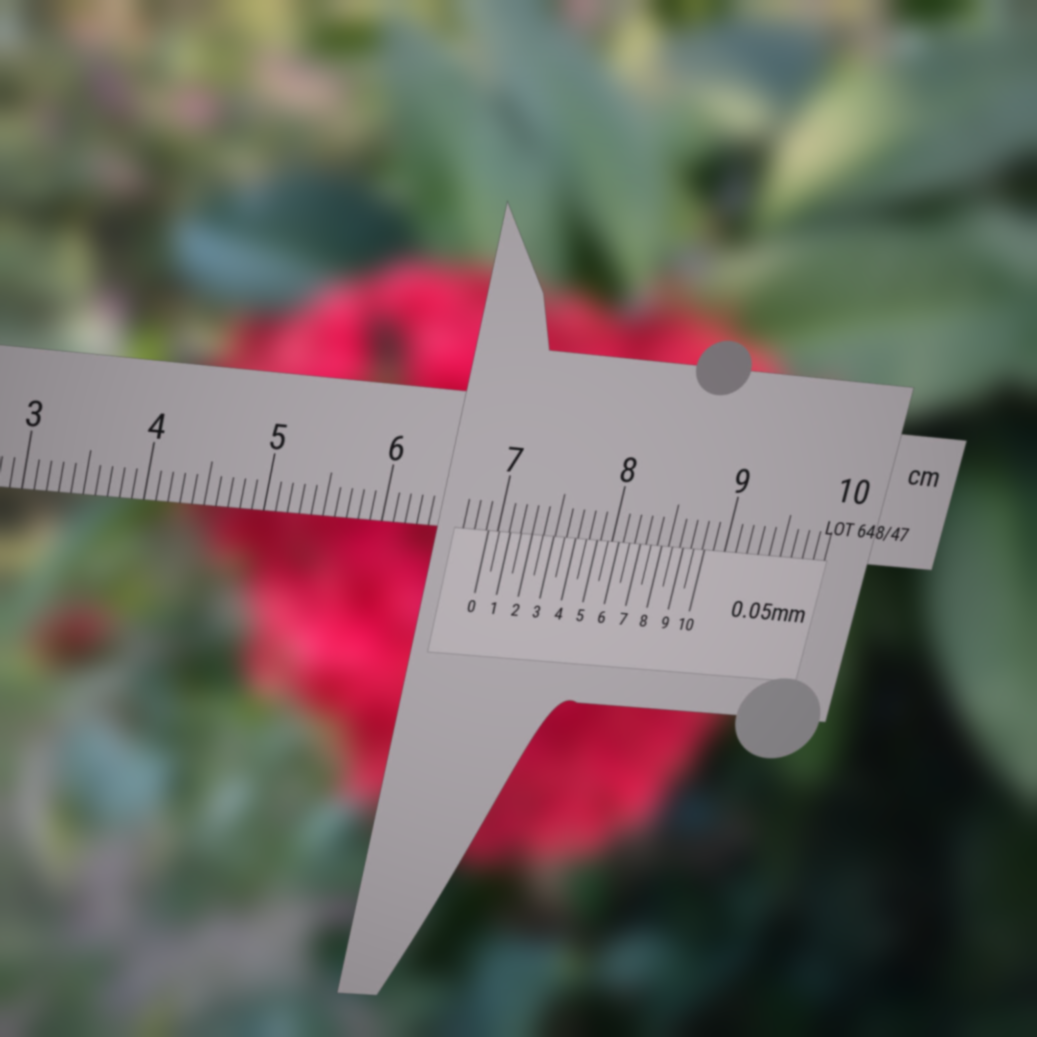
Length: {"value": 69.2, "unit": "mm"}
